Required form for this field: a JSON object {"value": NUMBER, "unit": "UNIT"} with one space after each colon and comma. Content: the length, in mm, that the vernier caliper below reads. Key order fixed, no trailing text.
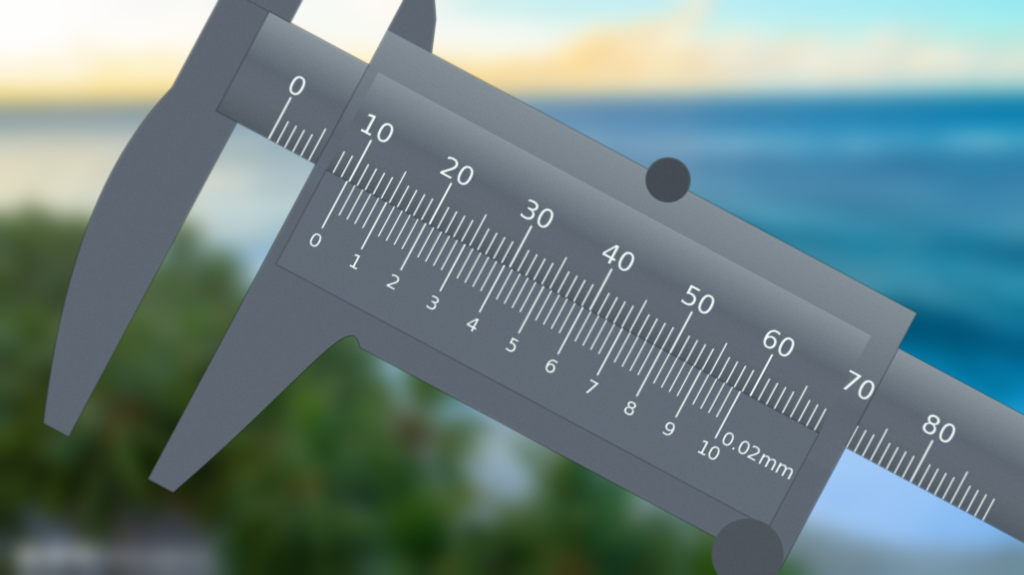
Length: {"value": 9.8, "unit": "mm"}
